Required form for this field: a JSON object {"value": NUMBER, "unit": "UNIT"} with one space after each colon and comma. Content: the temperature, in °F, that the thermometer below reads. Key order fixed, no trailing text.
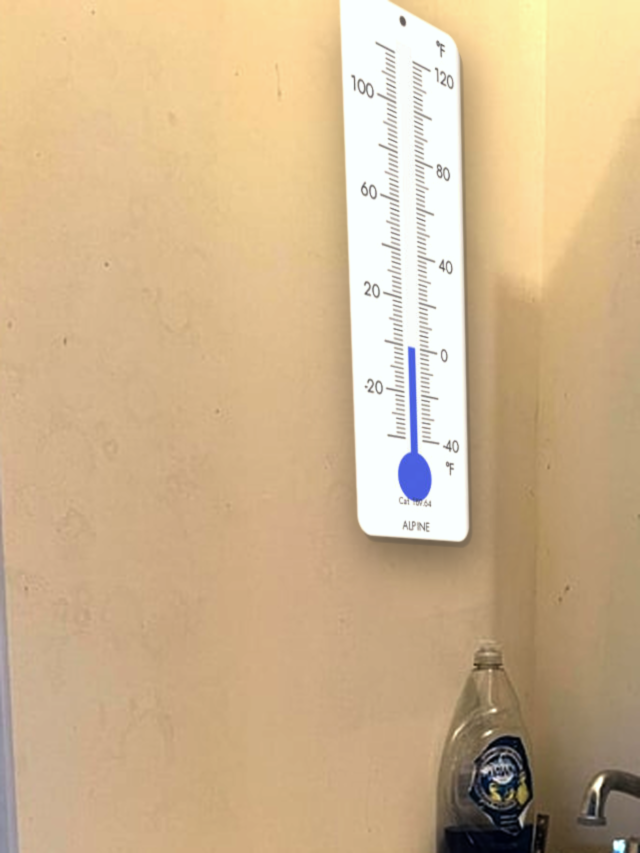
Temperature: {"value": 0, "unit": "°F"}
